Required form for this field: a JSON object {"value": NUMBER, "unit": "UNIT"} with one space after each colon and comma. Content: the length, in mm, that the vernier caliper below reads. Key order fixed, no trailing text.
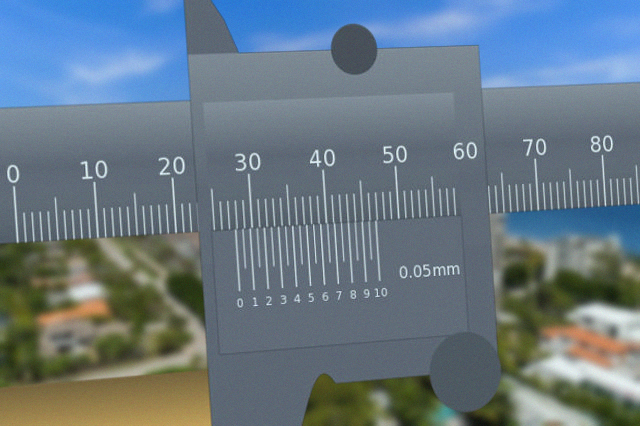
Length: {"value": 27.8, "unit": "mm"}
